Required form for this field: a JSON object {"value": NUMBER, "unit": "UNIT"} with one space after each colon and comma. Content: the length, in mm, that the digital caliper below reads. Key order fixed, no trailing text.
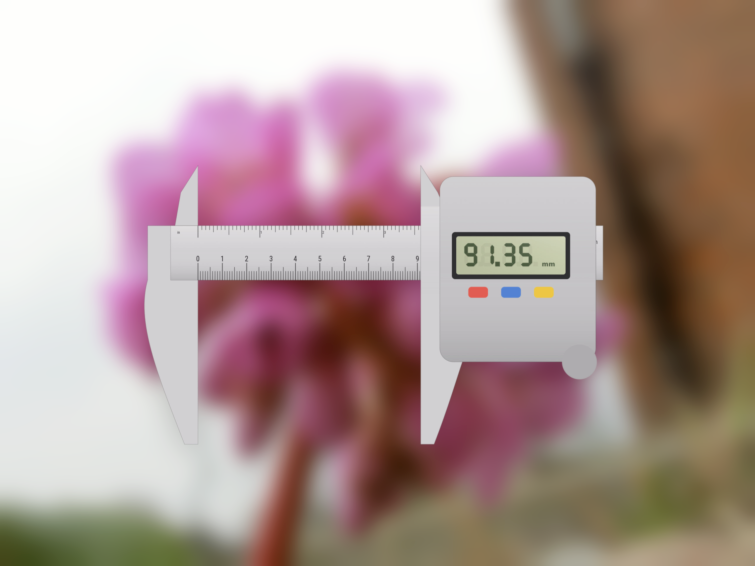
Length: {"value": 91.35, "unit": "mm"}
